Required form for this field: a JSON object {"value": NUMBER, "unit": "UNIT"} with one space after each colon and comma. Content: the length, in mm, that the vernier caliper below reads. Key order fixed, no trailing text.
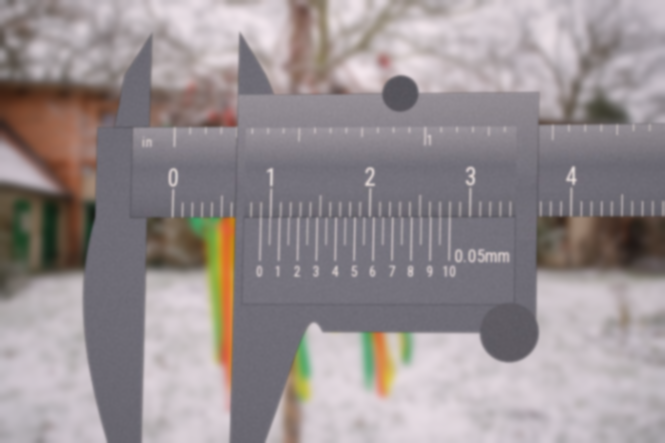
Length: {"value": 9.0, "unit": "mm"}
